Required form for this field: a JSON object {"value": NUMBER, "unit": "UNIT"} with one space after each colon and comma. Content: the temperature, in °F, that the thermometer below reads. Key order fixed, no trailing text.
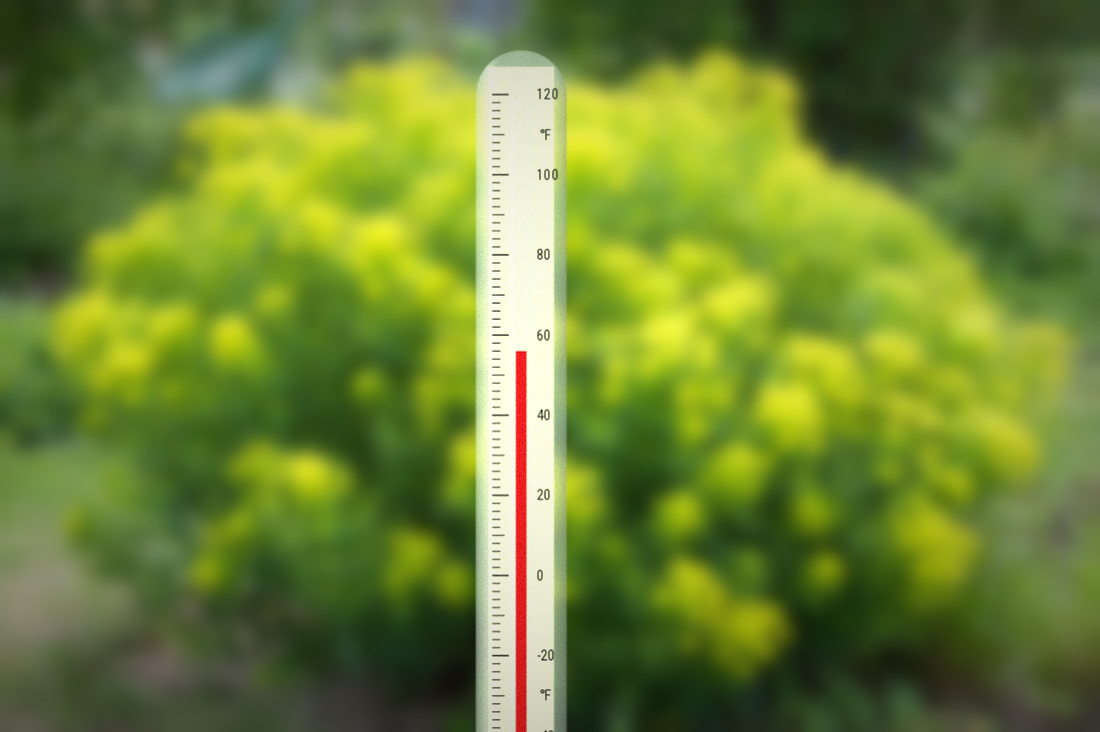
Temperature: {"value": 56, "unit": "°F"}
